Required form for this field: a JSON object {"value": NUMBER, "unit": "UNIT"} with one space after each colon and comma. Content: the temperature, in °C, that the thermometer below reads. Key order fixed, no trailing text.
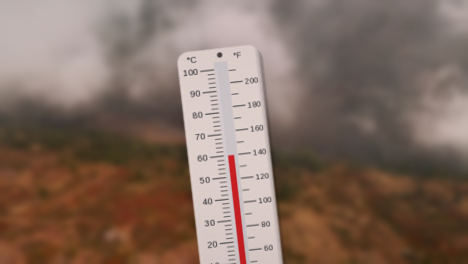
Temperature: {"value": 60, "unit": "°C"}
